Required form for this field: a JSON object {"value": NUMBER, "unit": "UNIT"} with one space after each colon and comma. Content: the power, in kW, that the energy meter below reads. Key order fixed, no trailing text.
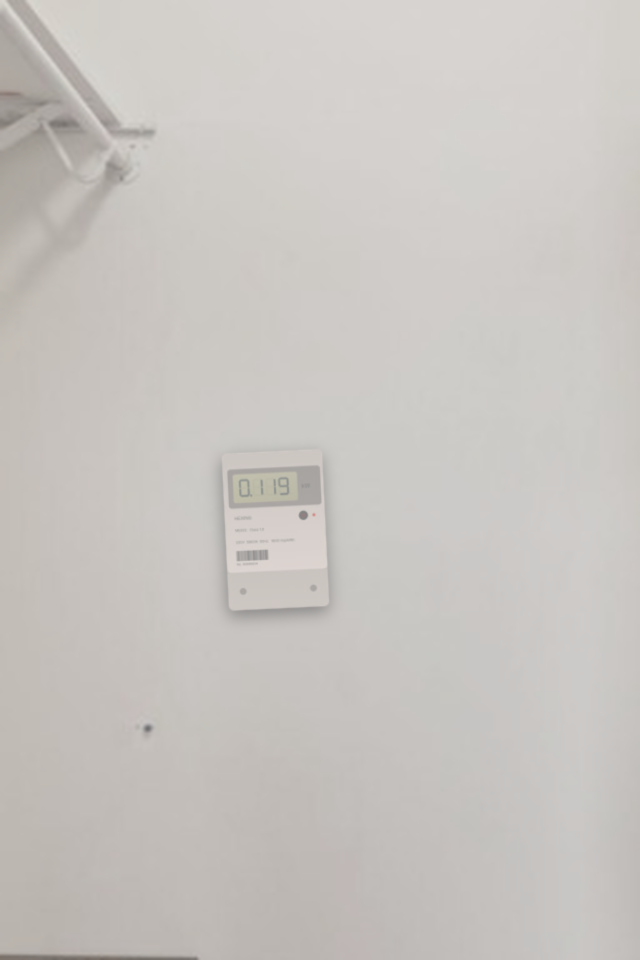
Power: {"value": 0.119, "unit": "kW"}
